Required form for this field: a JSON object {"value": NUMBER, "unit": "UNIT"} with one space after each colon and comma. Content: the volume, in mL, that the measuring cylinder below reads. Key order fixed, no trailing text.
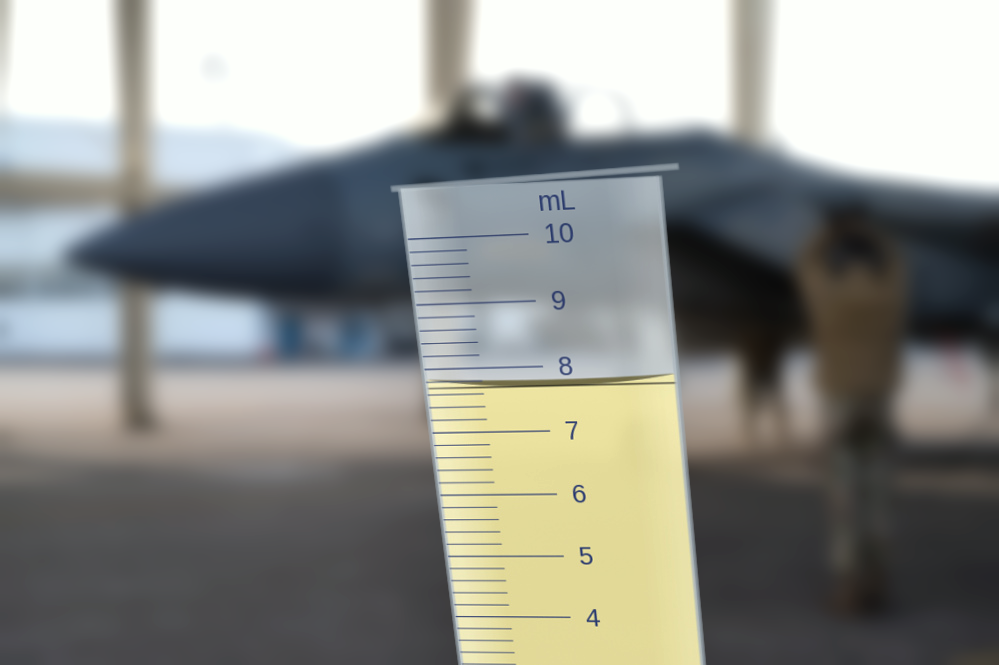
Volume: {"value": 7.7, "unit": "mL"}
